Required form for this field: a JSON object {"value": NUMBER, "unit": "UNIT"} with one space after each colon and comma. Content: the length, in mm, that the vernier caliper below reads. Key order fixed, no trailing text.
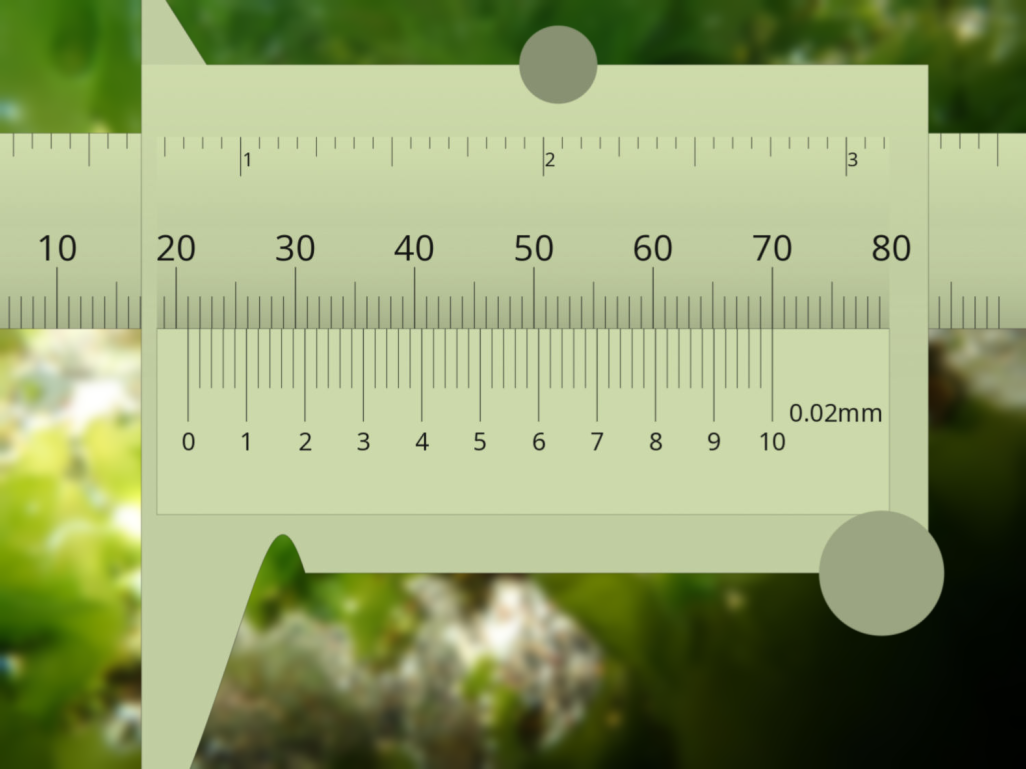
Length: {"value": 21.0, "unit": "mm"}
